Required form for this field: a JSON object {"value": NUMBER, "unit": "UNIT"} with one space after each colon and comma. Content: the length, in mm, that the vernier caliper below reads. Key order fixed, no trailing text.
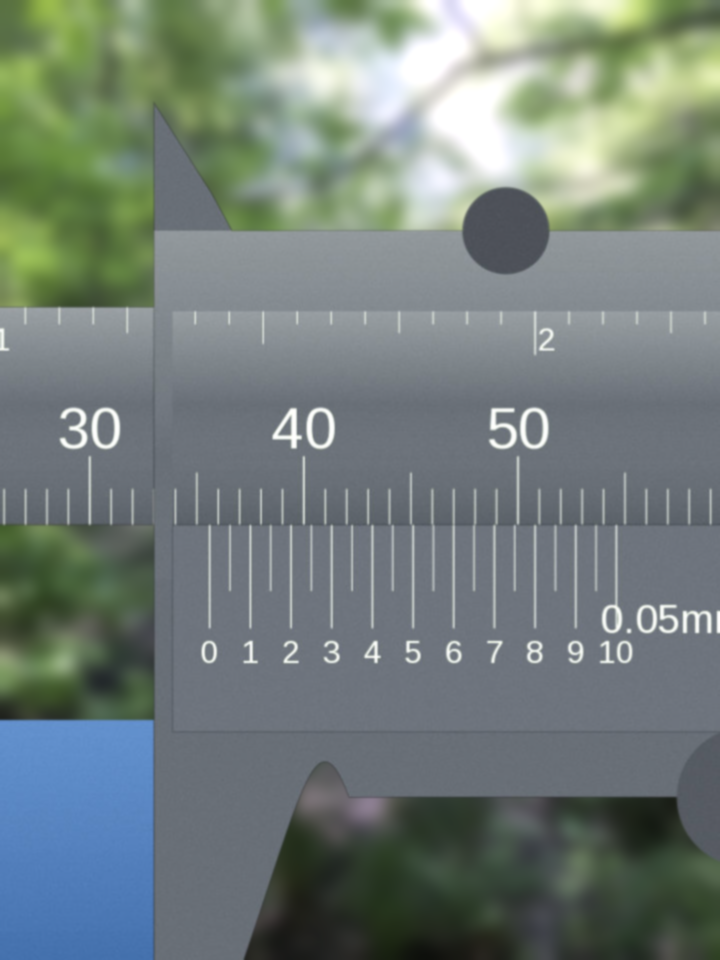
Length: {"value": 35.6, "unit": "mm"}
